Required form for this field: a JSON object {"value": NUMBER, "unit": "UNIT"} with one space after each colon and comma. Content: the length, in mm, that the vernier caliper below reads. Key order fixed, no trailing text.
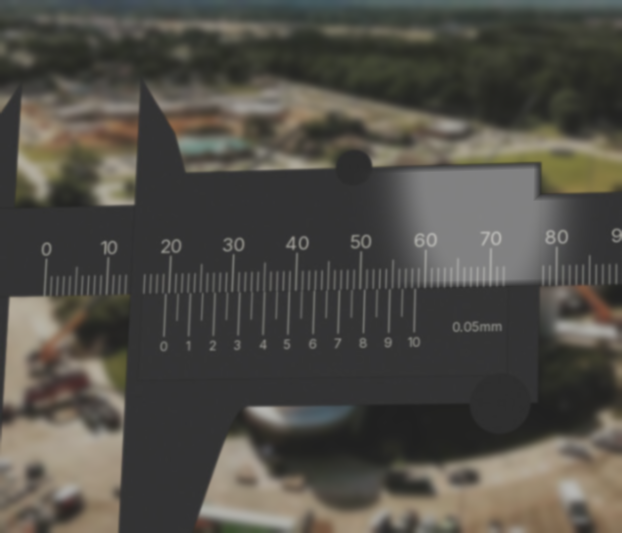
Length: {"value": 19.5, "unit": "mm"}
